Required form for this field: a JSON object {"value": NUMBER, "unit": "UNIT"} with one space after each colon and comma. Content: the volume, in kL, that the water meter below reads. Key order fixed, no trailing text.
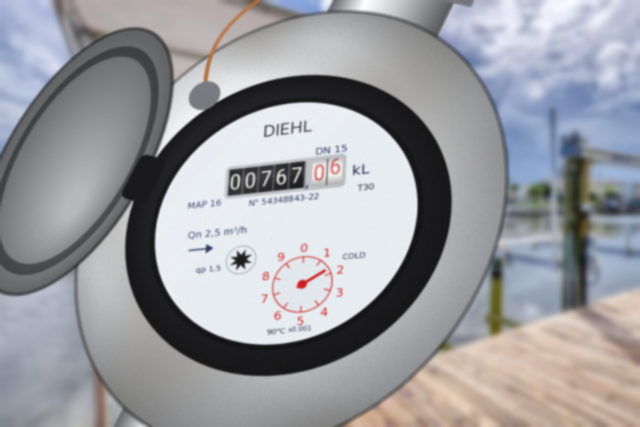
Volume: {"value": 767.061, "unit": "kL"}
